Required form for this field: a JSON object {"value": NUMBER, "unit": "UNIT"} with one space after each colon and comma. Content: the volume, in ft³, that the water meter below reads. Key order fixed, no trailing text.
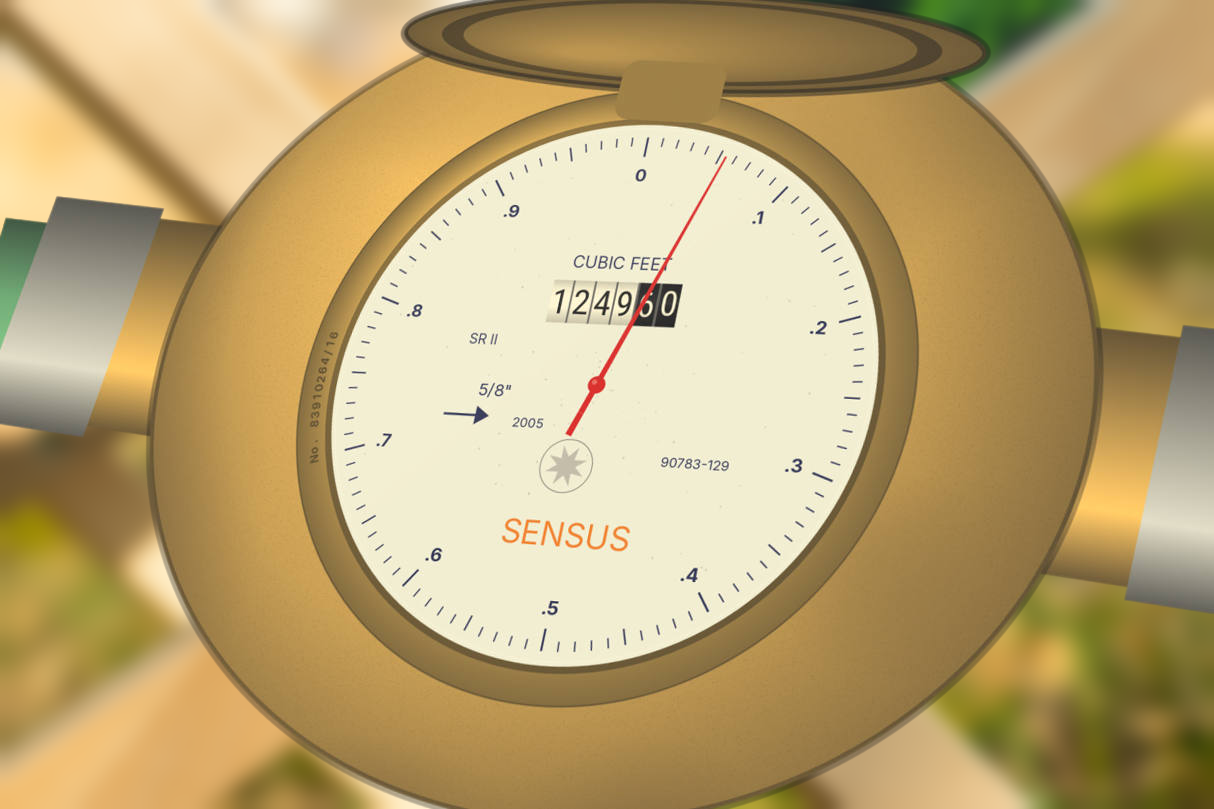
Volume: {"value": 124960.05, "unit": "ft³"}
